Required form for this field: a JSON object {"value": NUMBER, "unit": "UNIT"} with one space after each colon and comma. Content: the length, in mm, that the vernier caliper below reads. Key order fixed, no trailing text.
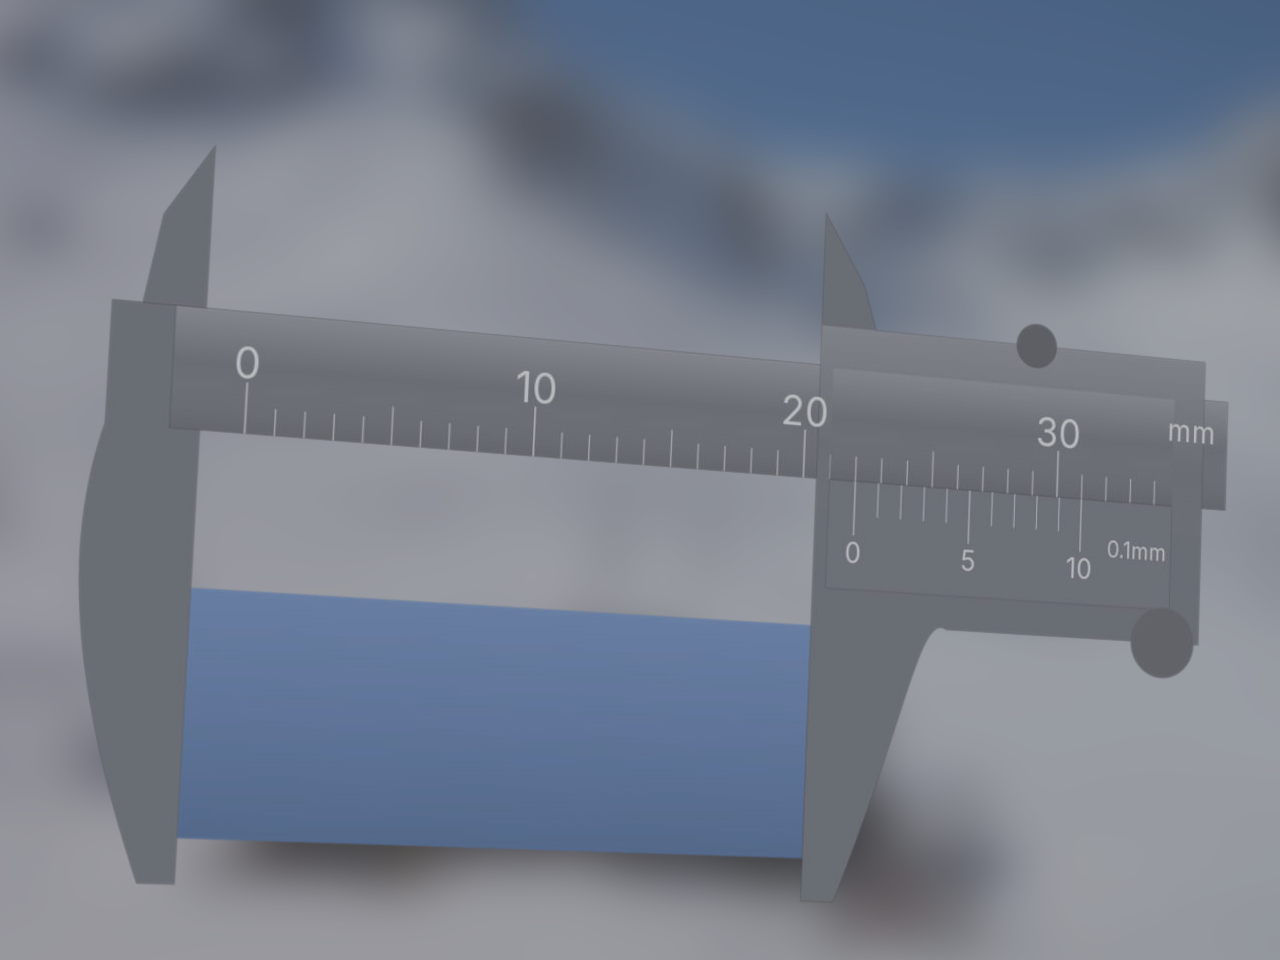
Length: {"value": 22.0, "unit": "mm"}
